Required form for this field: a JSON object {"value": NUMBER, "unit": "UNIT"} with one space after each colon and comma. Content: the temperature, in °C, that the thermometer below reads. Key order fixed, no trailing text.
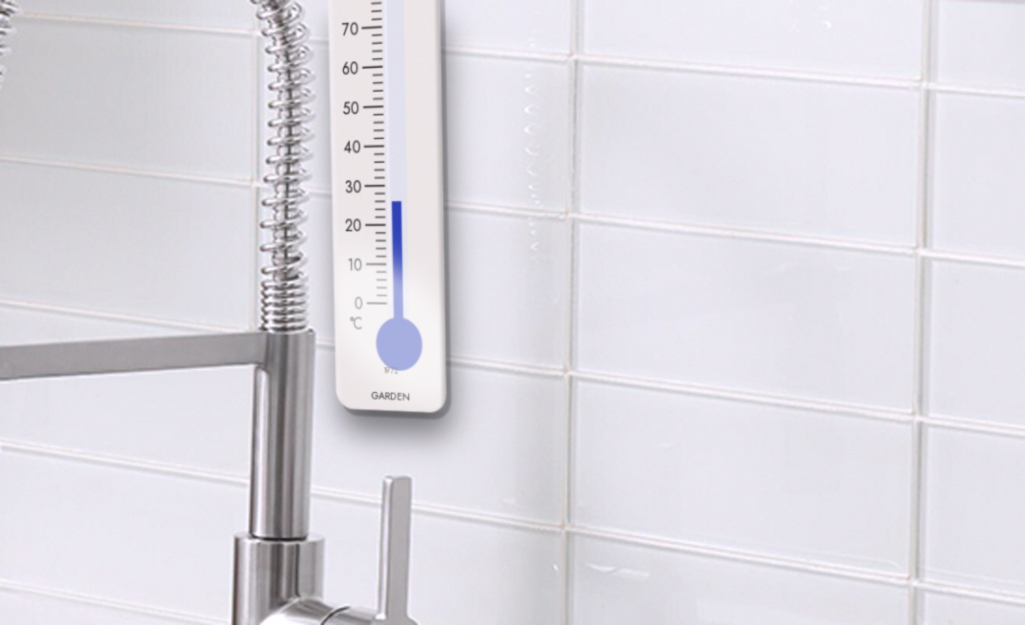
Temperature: {"value": 26, "unit": "°C"}
